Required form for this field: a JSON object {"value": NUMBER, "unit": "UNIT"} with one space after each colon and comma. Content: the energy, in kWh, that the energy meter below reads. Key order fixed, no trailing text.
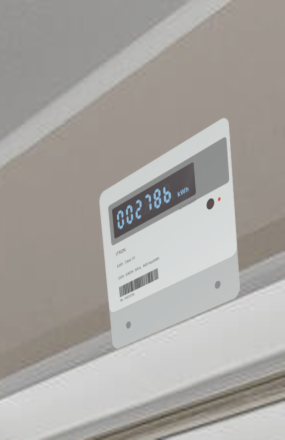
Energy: {"value": 2786, "unit": "kWh"}
